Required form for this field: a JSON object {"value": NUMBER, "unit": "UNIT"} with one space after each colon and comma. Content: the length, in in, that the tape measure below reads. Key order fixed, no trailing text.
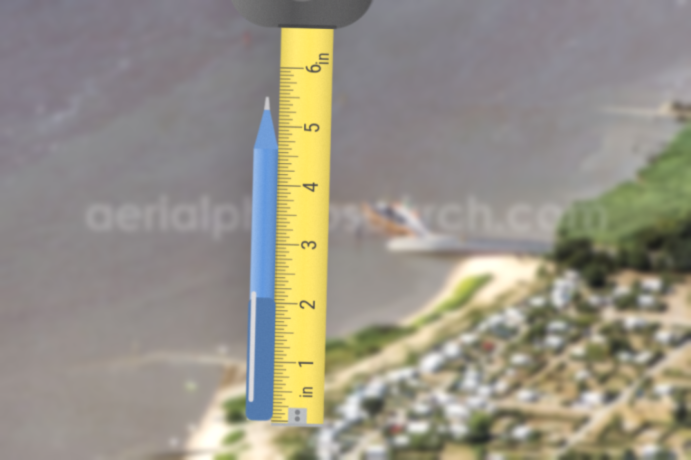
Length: {"value": 5.5, "unit": "in"}
